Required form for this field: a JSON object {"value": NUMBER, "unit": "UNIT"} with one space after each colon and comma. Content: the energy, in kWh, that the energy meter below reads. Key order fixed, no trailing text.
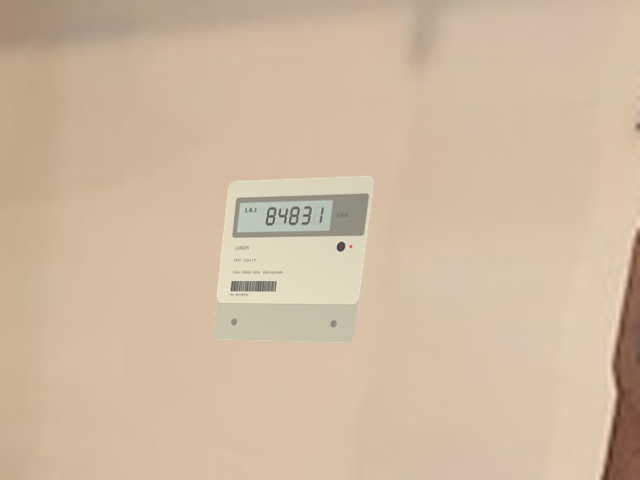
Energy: {"value": 84831, "unit": "kWh"}
